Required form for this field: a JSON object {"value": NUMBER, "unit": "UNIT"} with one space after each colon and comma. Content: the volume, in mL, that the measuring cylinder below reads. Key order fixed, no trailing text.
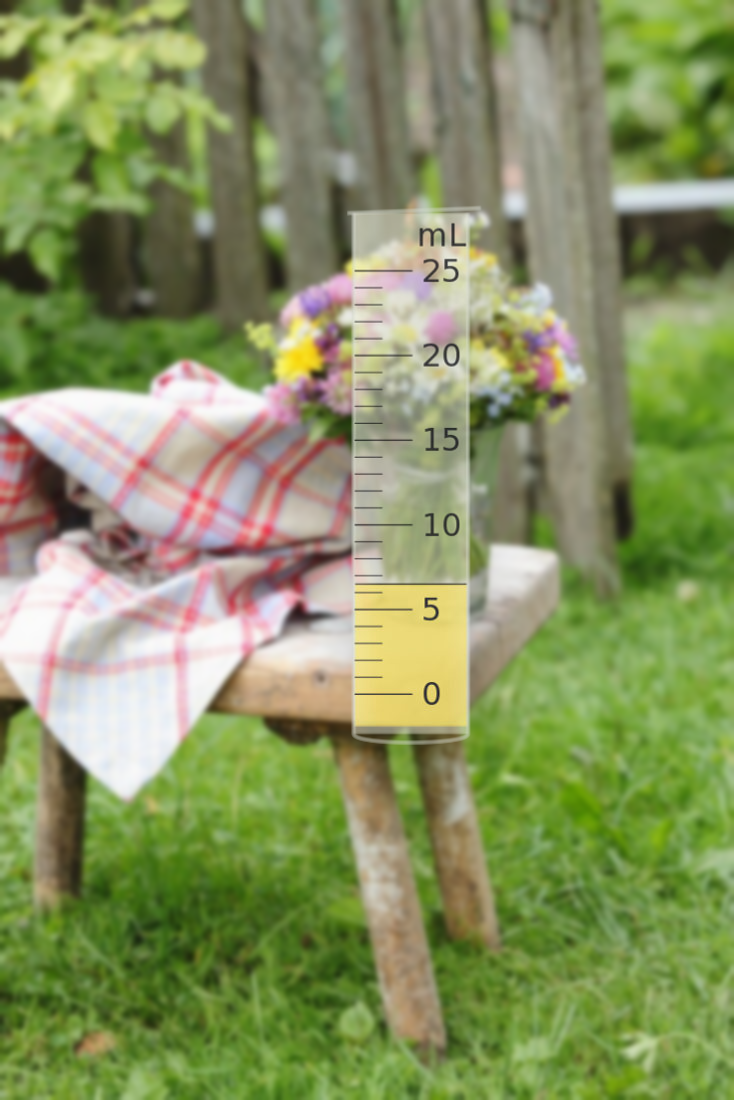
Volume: {"value": 6.5, "unit": "mL"}
